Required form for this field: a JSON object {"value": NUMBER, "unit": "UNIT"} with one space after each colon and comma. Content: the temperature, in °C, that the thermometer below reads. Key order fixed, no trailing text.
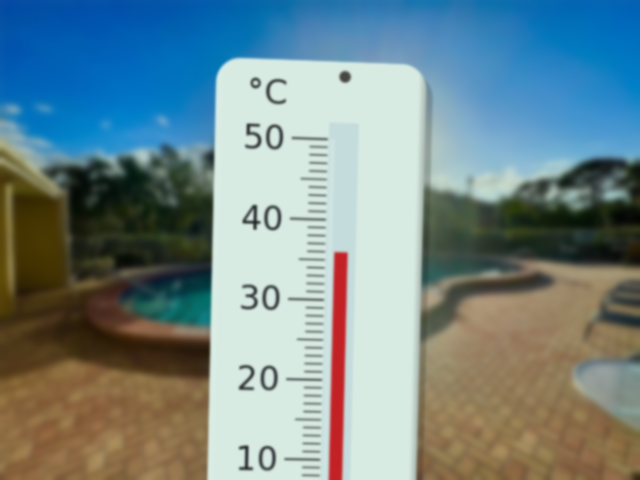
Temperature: {"value": 36, "unit": "°C"}
